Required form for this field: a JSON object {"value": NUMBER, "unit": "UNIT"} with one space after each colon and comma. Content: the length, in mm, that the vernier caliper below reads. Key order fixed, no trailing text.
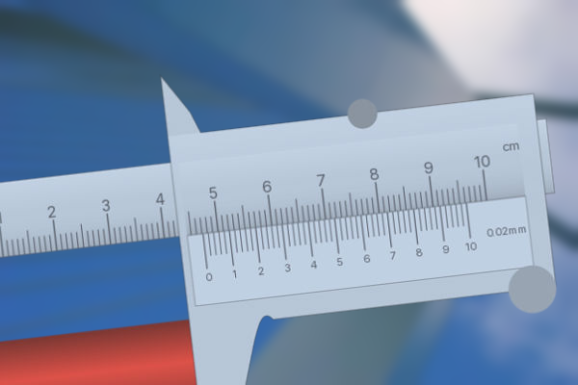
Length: {"value": 47.2, "unit": "mm"}
